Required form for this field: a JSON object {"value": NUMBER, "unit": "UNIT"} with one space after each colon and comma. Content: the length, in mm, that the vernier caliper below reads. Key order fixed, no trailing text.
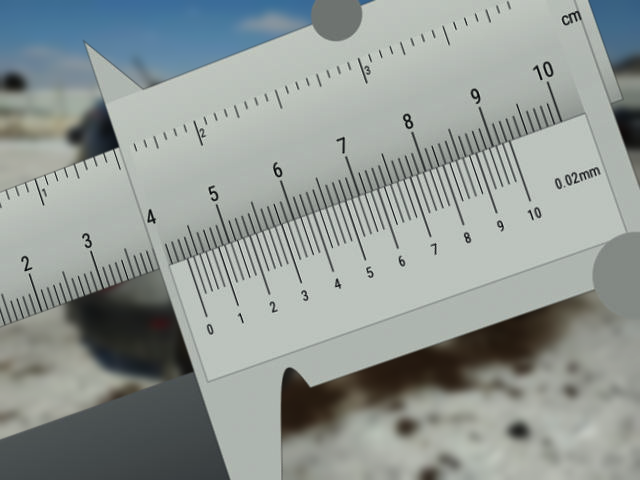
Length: {"value": 43.4, "unit": "mm"}
